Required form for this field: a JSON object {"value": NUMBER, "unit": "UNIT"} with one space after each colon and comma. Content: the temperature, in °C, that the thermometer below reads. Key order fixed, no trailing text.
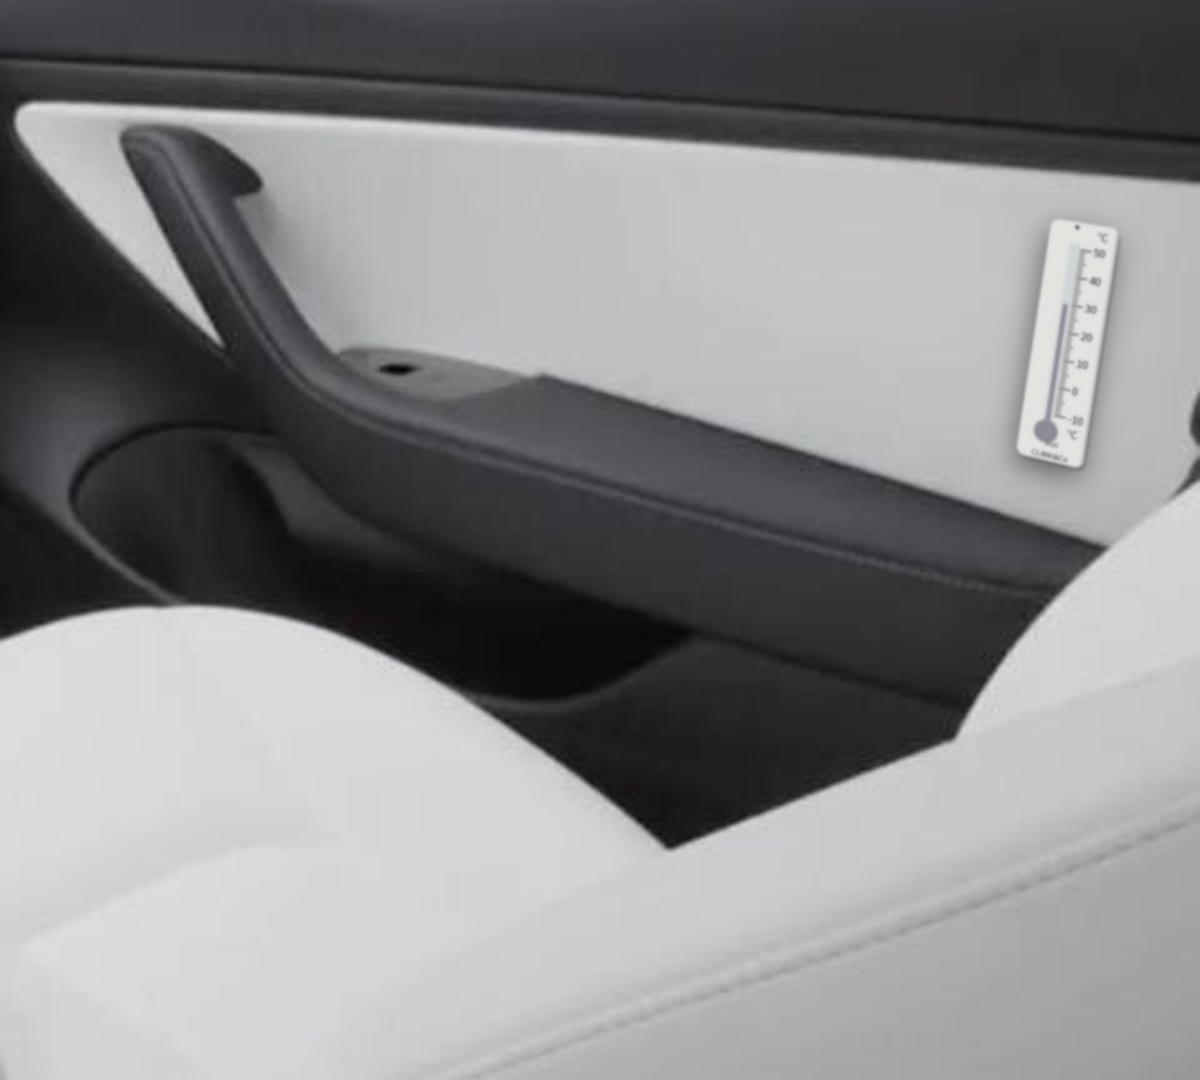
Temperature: {"value": 30, "unit": "°C"}
